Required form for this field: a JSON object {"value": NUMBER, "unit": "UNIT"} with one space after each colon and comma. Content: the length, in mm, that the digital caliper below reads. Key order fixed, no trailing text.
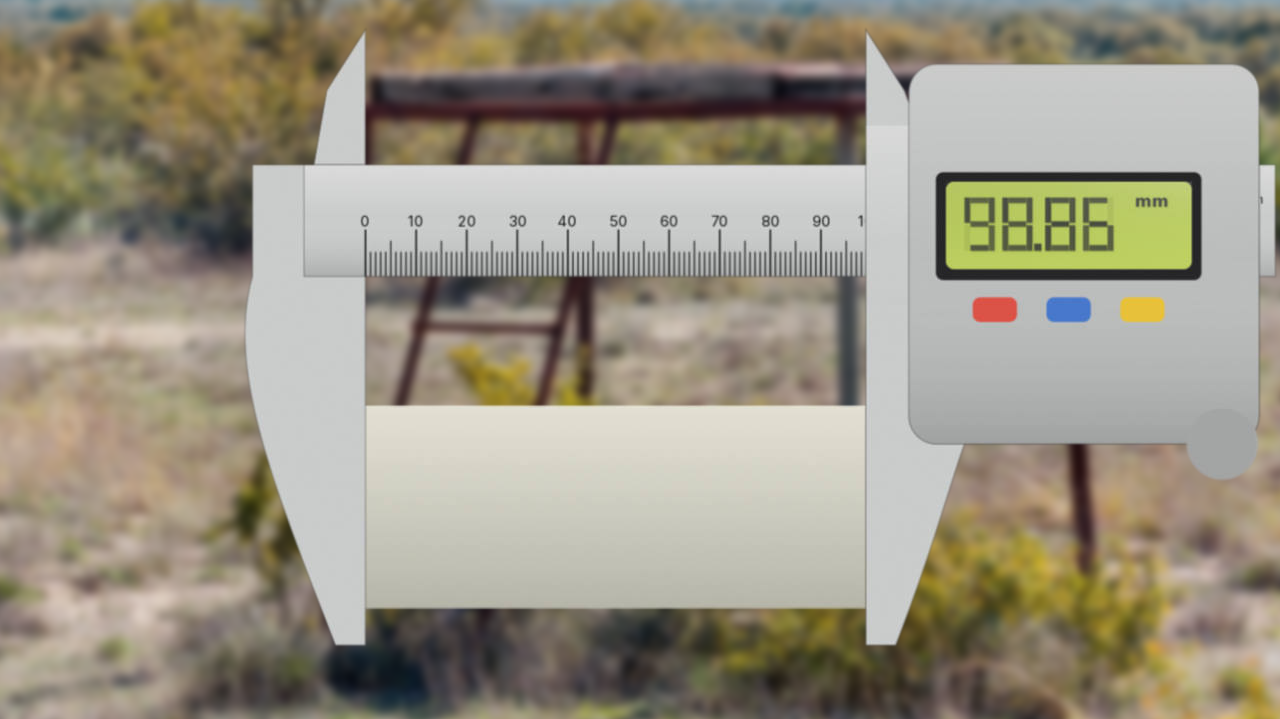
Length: {"value": 98.86, "unit": "mm"}
